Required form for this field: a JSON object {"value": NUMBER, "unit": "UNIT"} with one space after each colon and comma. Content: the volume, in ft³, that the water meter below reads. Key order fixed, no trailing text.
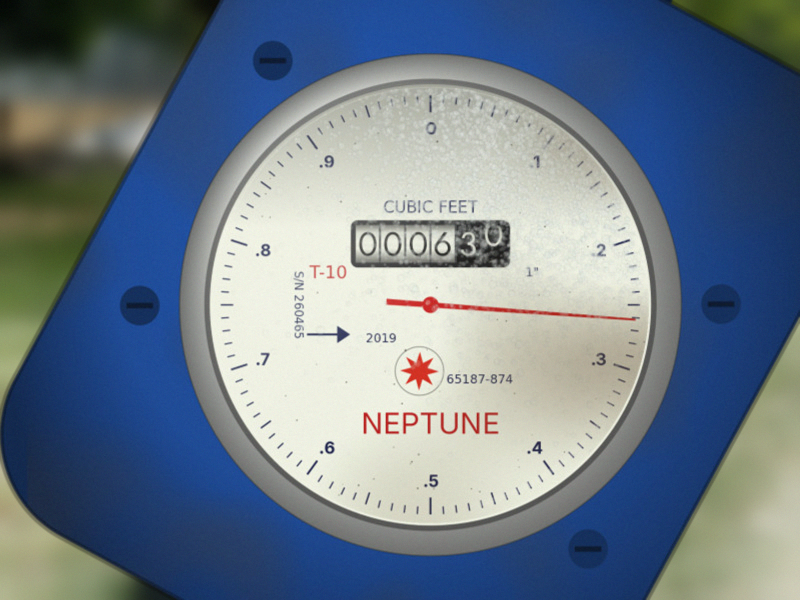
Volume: {"value": 630.26, "unit": "ft³"}
